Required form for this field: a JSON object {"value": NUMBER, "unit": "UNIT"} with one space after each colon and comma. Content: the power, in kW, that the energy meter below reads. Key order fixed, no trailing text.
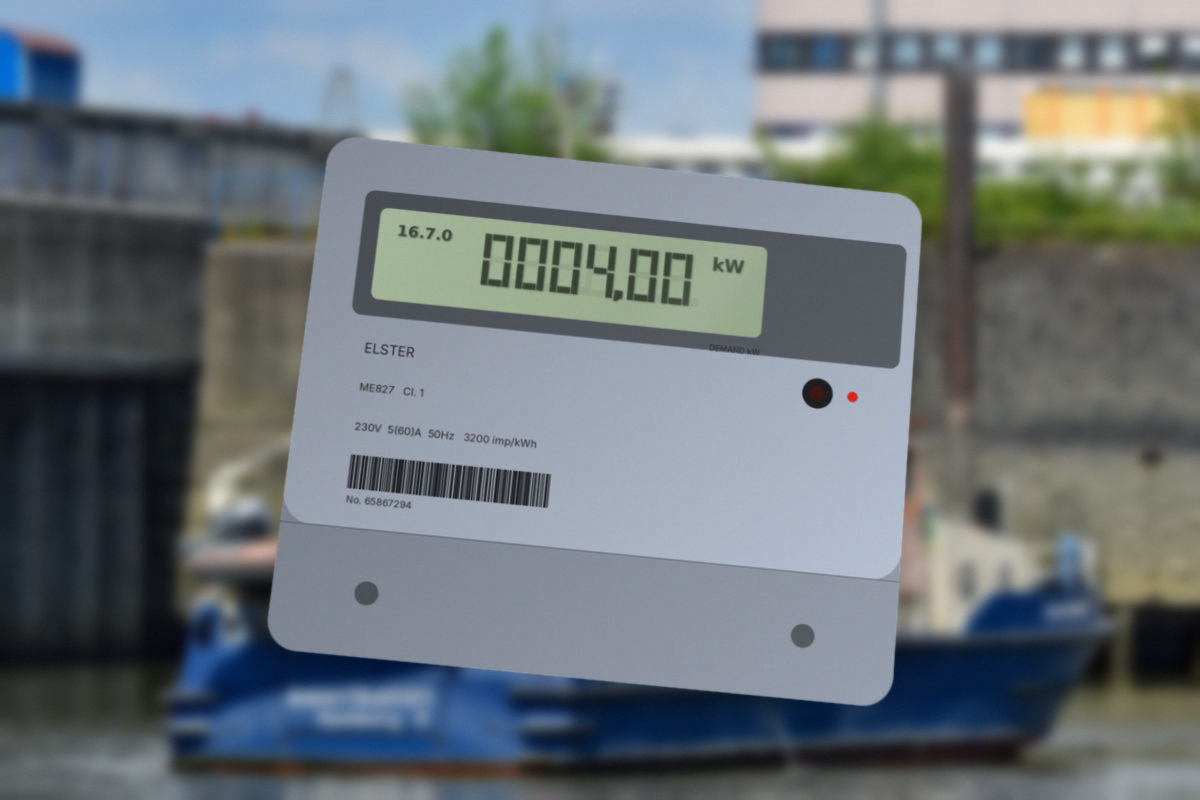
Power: {"value": 4.00, "unit": "kW"}
